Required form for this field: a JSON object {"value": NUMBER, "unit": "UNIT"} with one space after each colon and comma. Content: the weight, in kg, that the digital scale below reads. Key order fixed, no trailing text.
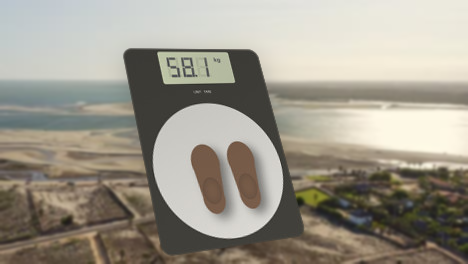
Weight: {"value": 58.1, "unit": "kg"}
